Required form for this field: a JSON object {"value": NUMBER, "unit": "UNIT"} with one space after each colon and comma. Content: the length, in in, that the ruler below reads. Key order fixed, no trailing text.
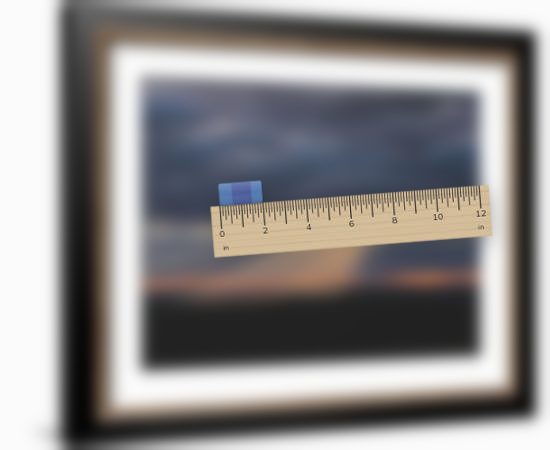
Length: {"value": 2, "unit": "in"}
